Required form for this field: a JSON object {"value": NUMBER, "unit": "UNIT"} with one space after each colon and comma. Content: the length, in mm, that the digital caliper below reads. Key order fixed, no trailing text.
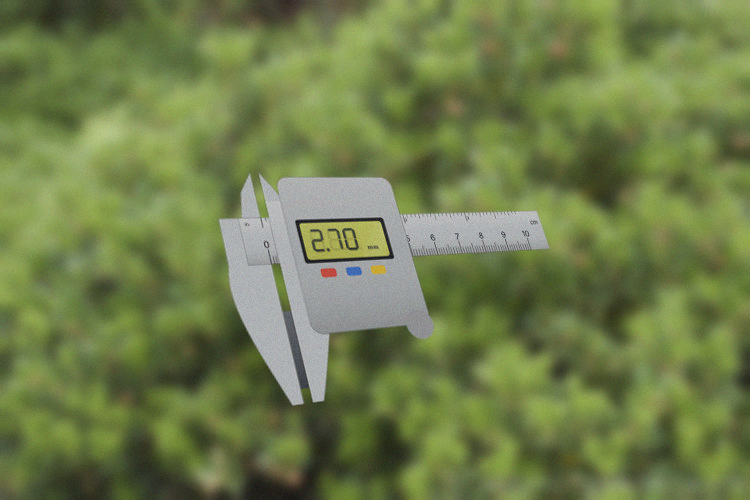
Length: {"value": 2.70, "unit": "mm"}
